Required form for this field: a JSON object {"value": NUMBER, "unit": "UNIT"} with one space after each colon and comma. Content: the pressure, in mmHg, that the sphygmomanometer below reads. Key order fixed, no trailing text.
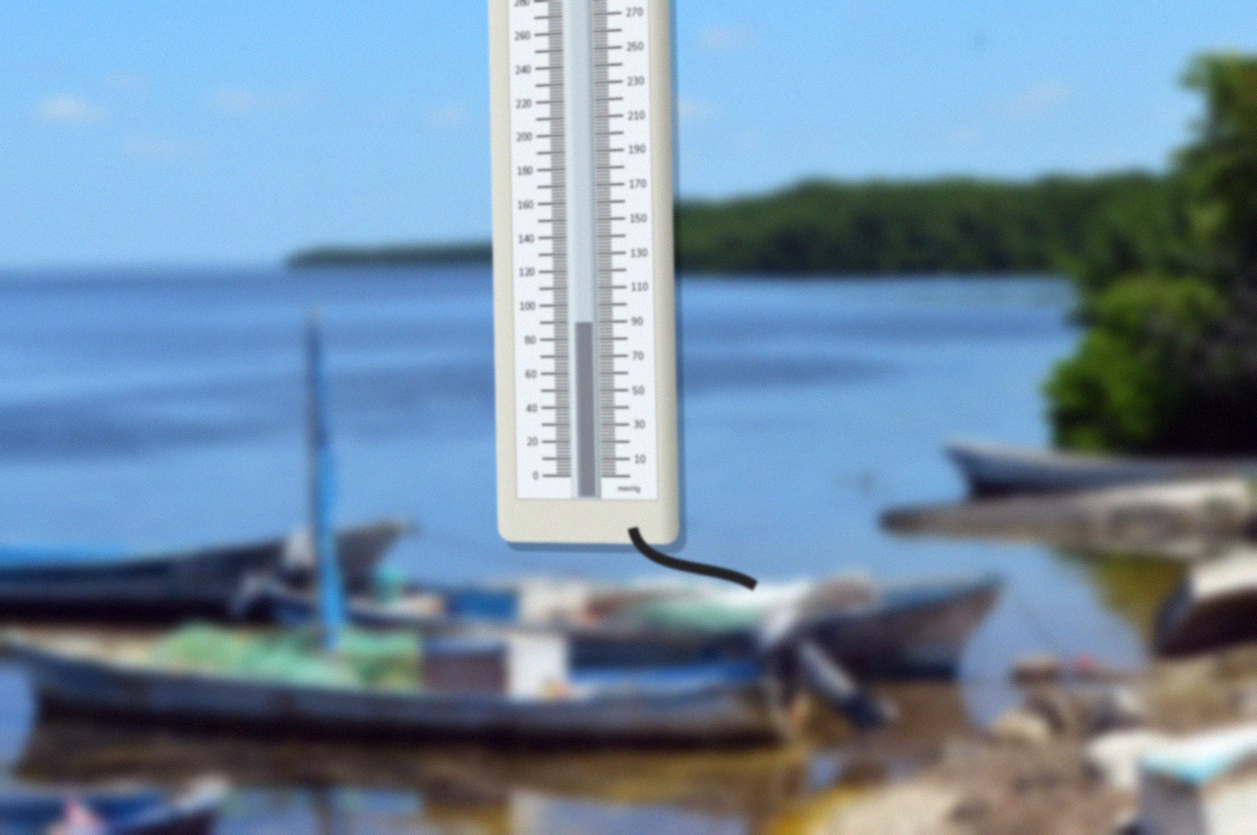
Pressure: {"value": 90, "unit": "mmHg"}
